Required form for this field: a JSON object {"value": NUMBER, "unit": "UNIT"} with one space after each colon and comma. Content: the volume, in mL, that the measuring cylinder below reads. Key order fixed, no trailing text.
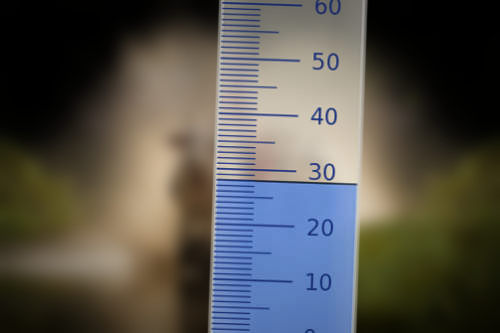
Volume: {"value": 28, "unit": "mL"}
